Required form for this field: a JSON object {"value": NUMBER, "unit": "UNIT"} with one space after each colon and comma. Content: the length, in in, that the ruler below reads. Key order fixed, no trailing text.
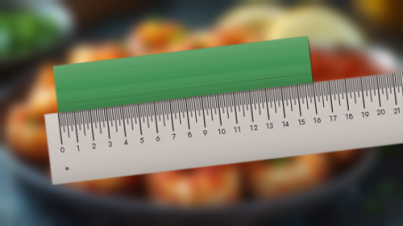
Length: {"value": 16, "unit": "in"}
